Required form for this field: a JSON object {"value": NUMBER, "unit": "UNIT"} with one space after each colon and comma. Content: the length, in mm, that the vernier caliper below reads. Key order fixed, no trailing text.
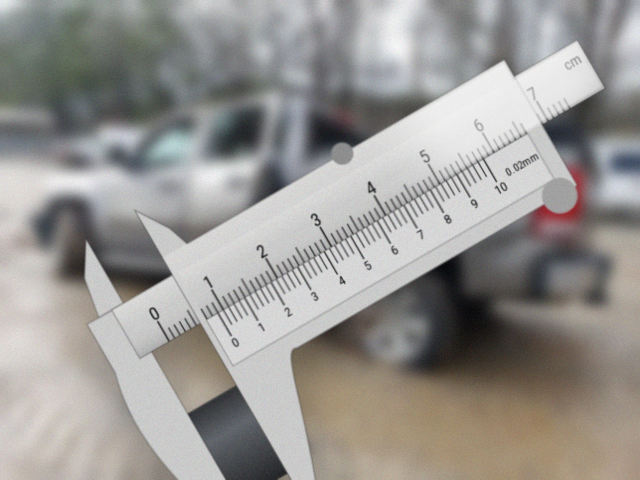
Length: {"value": 9.0, "unit": "mm"}
